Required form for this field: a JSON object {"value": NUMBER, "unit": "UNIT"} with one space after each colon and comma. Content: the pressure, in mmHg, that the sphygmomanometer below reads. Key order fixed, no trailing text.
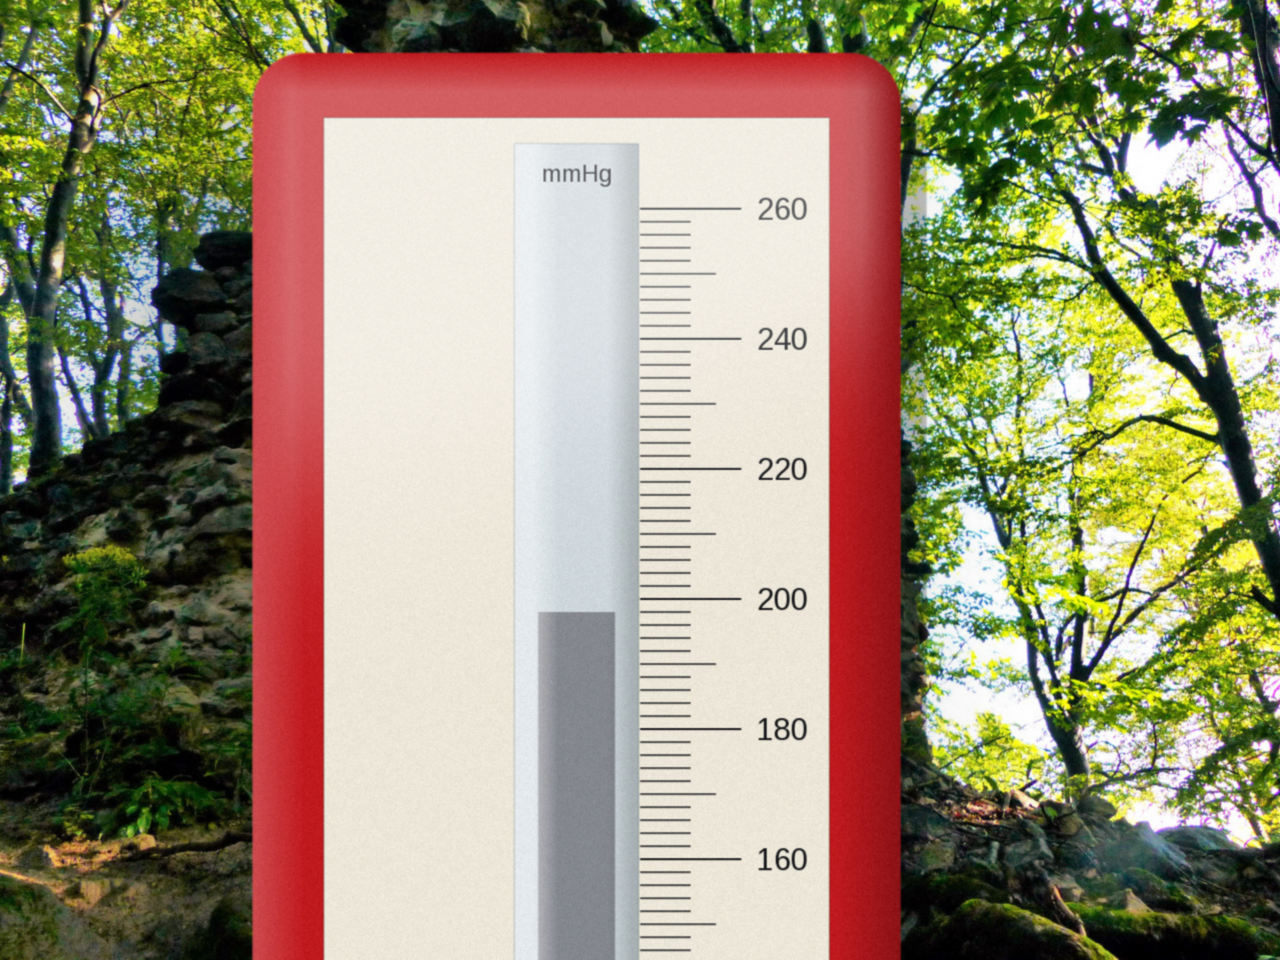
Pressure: {"value": 198, "unit": "mmHg"}
